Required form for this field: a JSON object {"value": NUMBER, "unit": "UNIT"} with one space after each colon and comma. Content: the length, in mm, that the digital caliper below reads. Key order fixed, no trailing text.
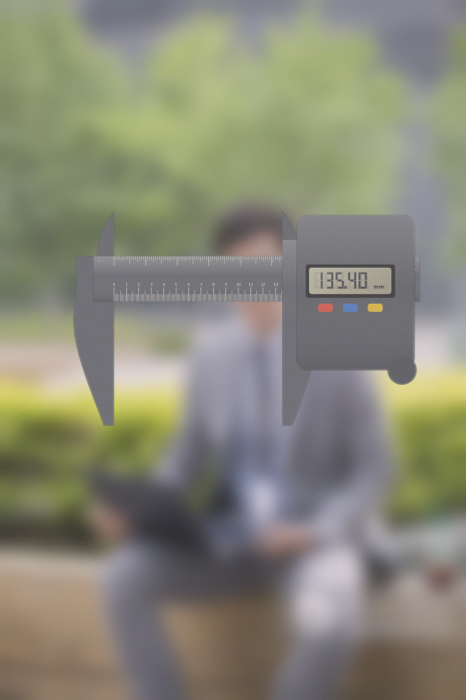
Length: {"value": 135.40, "unit": "mm"}
